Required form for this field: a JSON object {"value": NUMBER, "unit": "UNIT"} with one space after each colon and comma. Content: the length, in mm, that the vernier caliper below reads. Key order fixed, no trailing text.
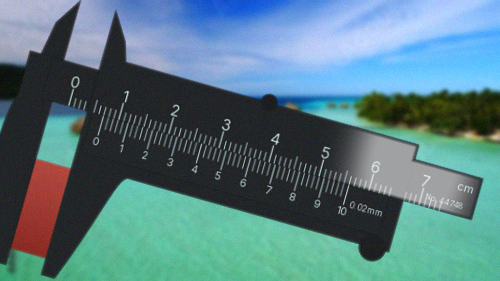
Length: {"value": 7.0, "unit": "mm"}
